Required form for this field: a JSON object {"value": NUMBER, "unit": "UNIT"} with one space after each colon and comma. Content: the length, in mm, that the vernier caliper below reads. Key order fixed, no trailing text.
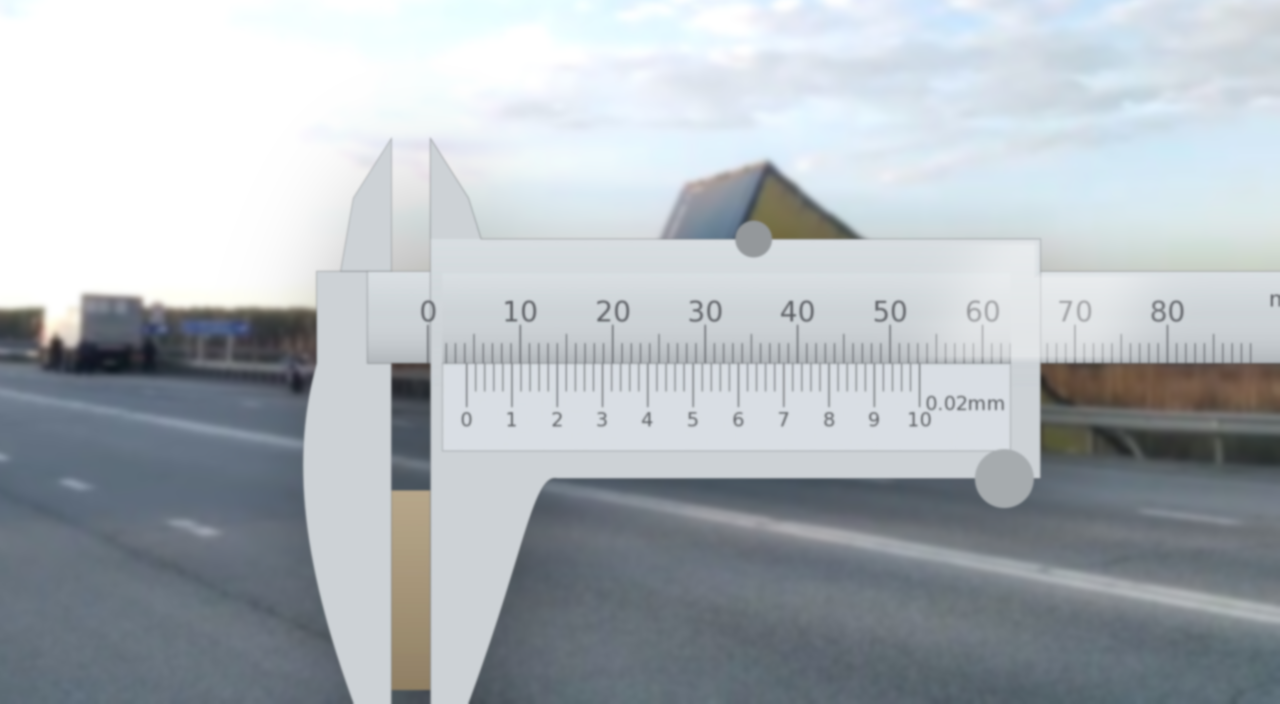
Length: {"value": 4.2, "unit": "mm"}
